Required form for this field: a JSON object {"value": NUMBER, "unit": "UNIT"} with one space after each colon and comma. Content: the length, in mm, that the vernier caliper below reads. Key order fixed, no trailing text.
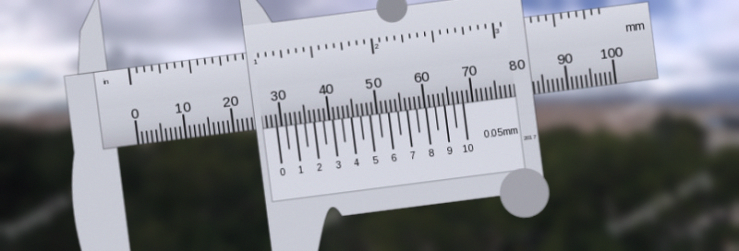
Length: {"value": 29.0, "unit": "mm"}
